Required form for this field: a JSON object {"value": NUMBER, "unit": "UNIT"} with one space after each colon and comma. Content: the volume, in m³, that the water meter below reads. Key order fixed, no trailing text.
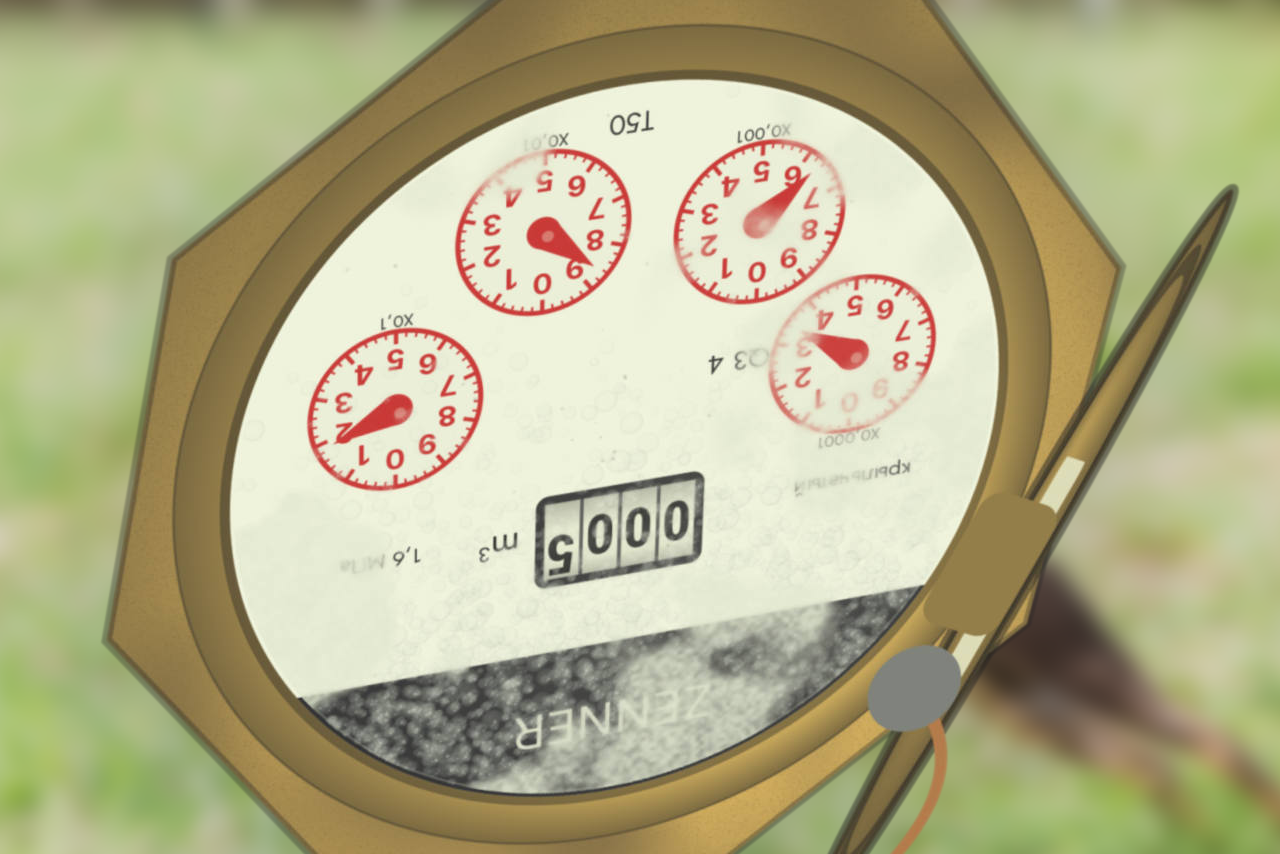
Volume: {"value": 5.1863, "unit": "m³"}
